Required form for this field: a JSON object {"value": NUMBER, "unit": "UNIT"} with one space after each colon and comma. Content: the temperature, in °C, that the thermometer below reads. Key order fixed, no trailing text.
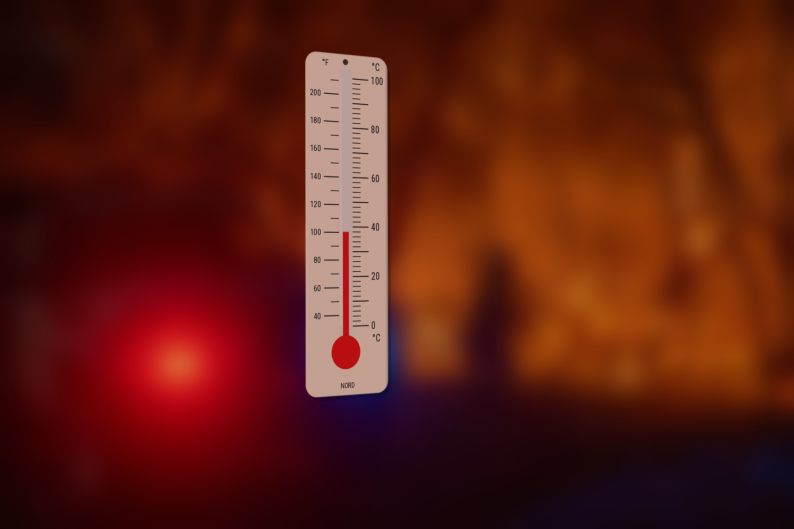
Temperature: {"value": 38, "unit": "°C"}
